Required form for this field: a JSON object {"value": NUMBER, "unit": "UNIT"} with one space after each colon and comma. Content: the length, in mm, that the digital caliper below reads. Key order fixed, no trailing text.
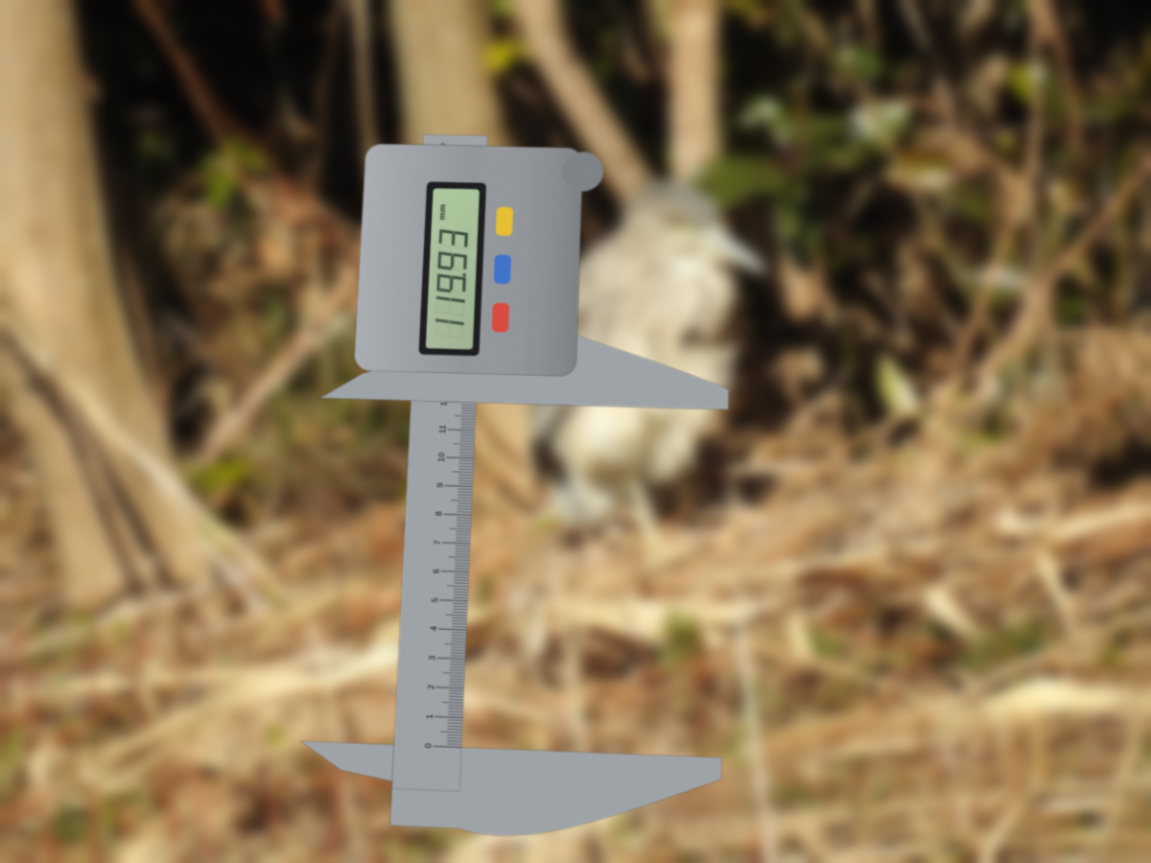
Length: {"value": 119.93, "unit": "mm"}
